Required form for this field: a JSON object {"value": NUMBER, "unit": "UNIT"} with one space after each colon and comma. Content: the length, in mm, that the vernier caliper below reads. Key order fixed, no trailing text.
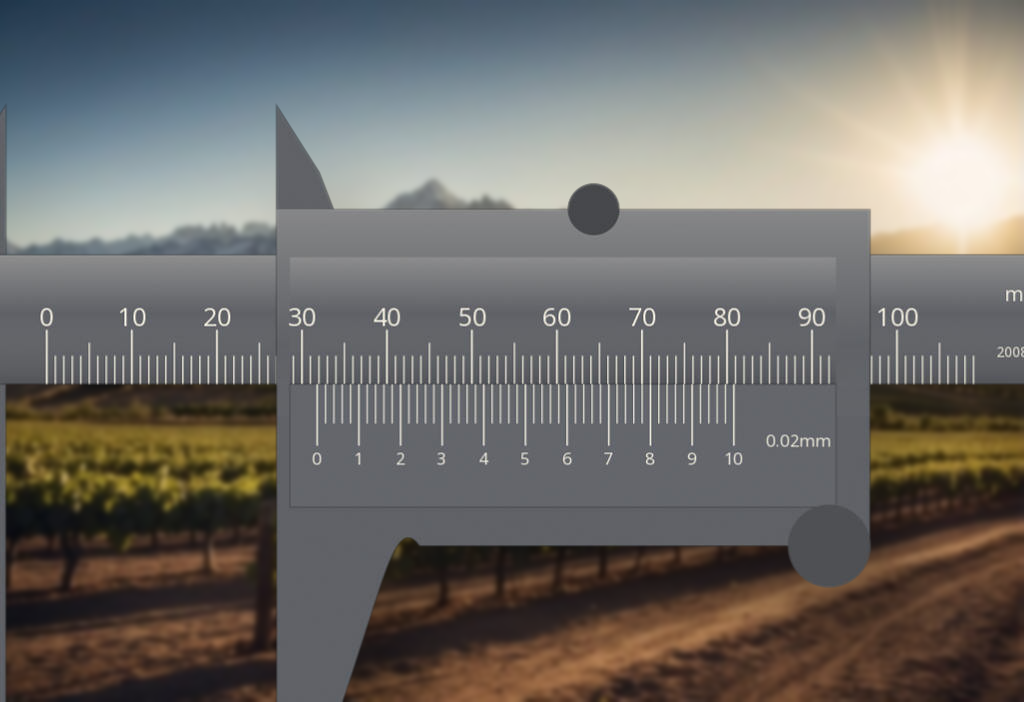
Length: {"value": 31.8, "unit": "mm"}
